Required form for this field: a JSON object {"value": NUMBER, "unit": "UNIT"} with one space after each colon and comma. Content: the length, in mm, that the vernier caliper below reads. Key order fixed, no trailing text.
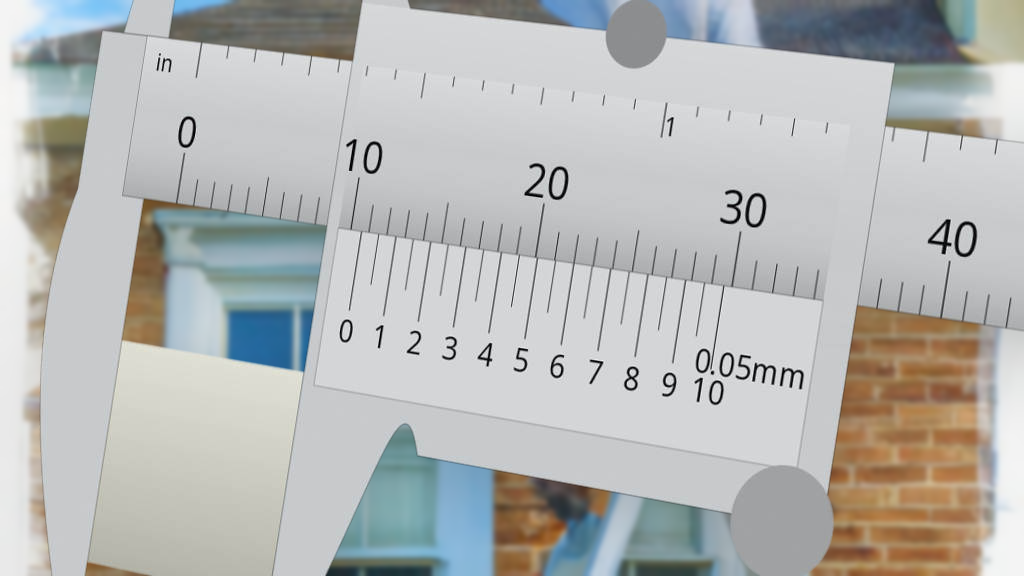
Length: {"value": 10.6, "unit": "mm"}
